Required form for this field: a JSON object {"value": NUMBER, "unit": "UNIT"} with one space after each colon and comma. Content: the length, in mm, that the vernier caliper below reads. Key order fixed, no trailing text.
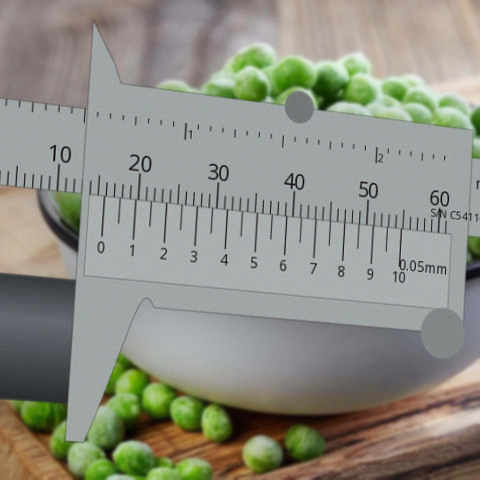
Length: {"value": 15.8, "unit": "mm"}
